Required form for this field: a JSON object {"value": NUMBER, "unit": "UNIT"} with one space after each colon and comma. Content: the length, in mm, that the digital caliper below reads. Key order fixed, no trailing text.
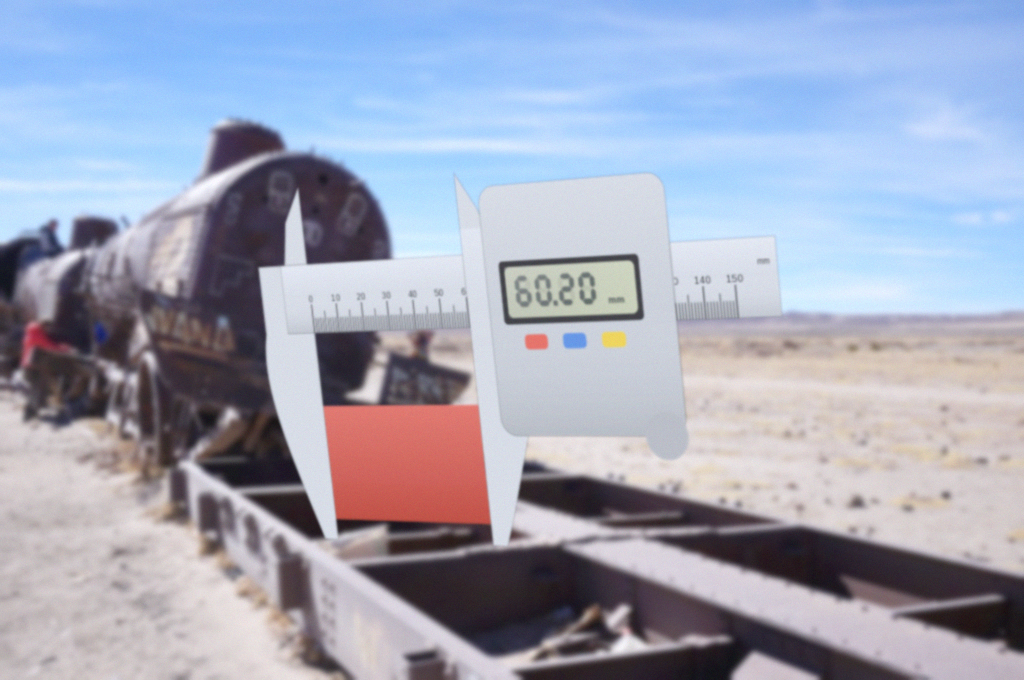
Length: {"value": 60.20, "unit": "mm"}
